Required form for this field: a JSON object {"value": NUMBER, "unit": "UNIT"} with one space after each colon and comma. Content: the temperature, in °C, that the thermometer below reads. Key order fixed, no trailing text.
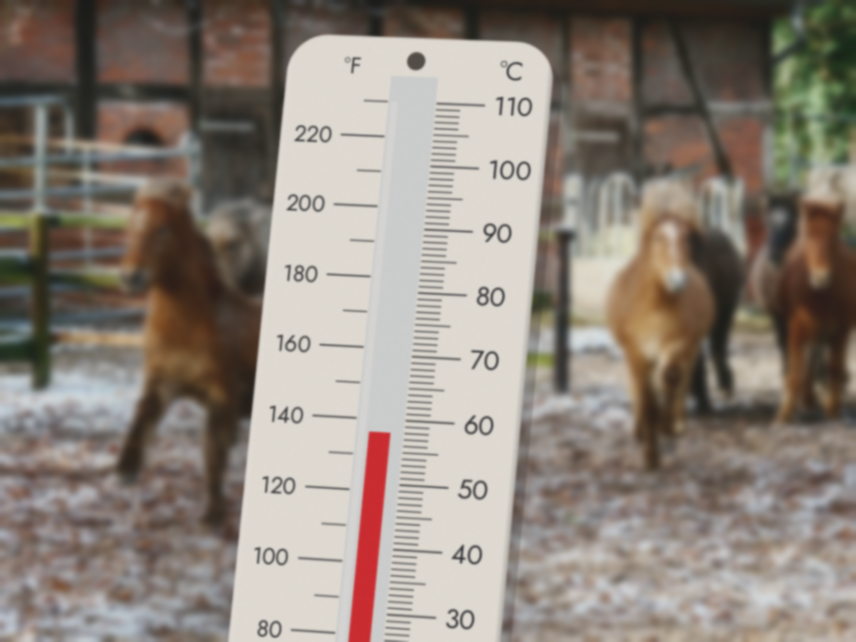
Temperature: {"value": 58, "unit": "°C"}
